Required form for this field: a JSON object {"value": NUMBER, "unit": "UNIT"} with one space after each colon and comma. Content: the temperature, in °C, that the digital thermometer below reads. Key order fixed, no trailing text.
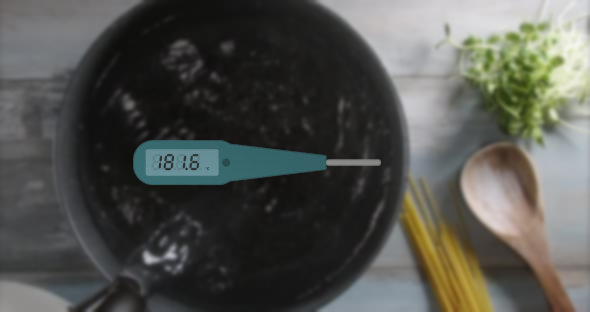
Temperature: {"value": 181.6, "unit": "°C"}
